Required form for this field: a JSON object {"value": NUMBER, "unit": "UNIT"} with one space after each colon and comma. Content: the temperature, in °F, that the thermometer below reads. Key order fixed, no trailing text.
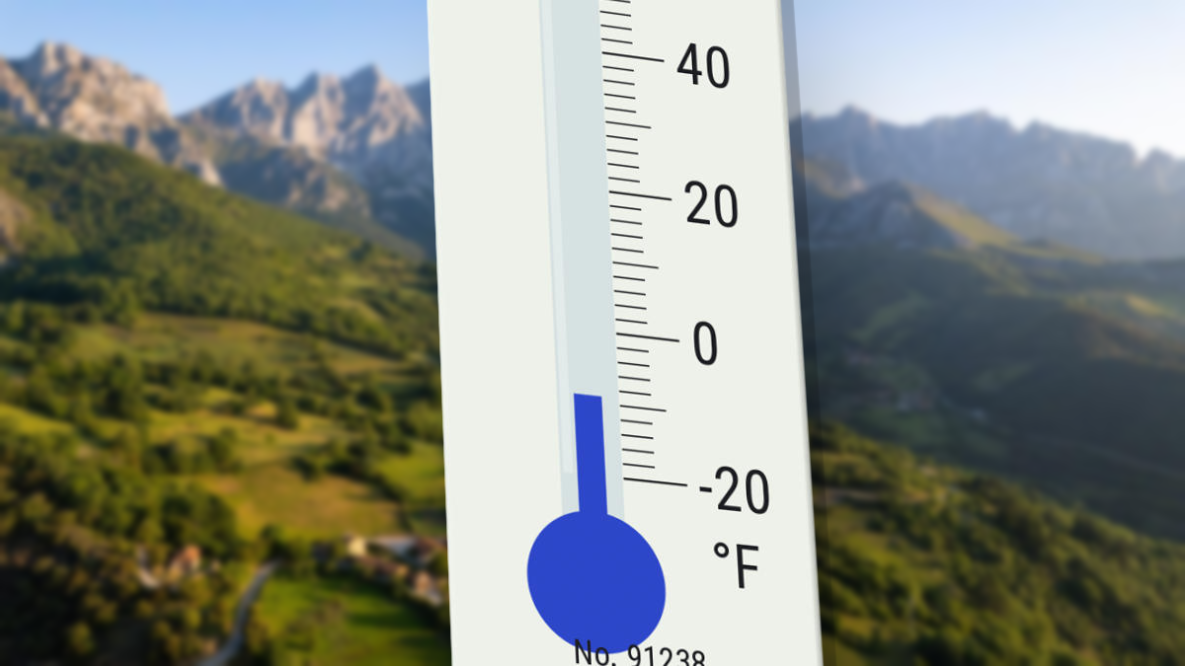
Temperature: {"value": -9, "unit": "°F"}
